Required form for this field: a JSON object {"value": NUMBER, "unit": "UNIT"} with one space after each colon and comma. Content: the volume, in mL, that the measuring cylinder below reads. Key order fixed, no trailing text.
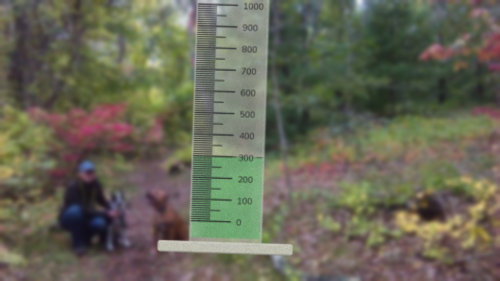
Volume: {"value": 300, "unit": "mL"}
